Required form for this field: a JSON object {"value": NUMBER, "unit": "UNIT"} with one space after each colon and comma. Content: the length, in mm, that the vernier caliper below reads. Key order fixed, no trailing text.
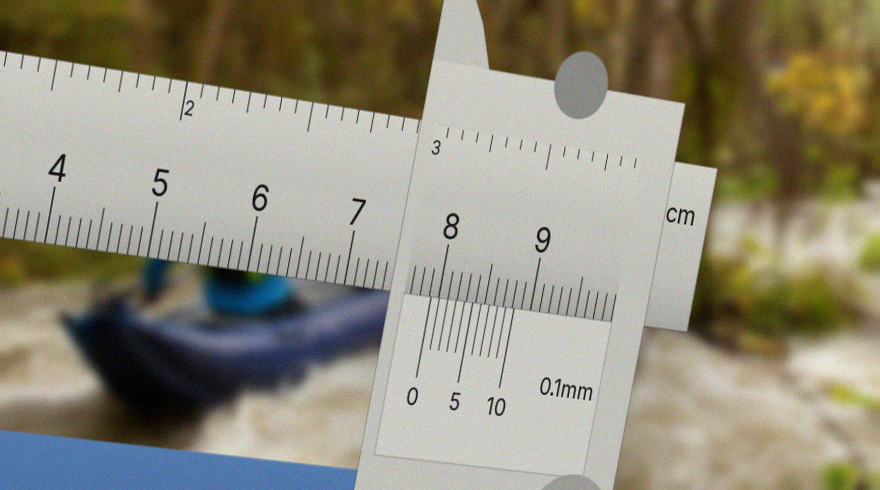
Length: {"value": 79.2, "unit": "mm"}
